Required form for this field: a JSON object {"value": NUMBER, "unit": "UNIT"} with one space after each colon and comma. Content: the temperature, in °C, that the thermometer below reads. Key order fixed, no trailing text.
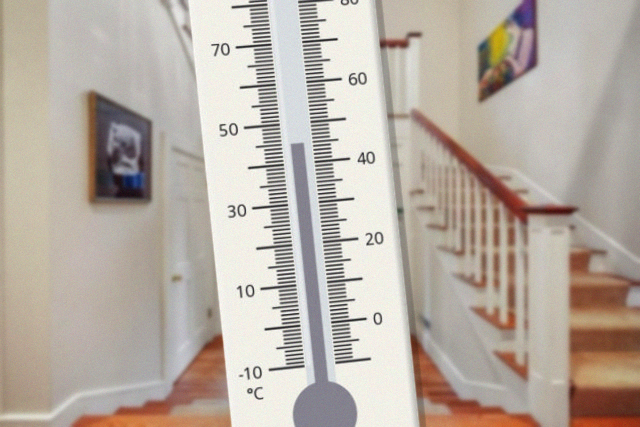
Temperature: {"value": 45, "unit": "°C"}
